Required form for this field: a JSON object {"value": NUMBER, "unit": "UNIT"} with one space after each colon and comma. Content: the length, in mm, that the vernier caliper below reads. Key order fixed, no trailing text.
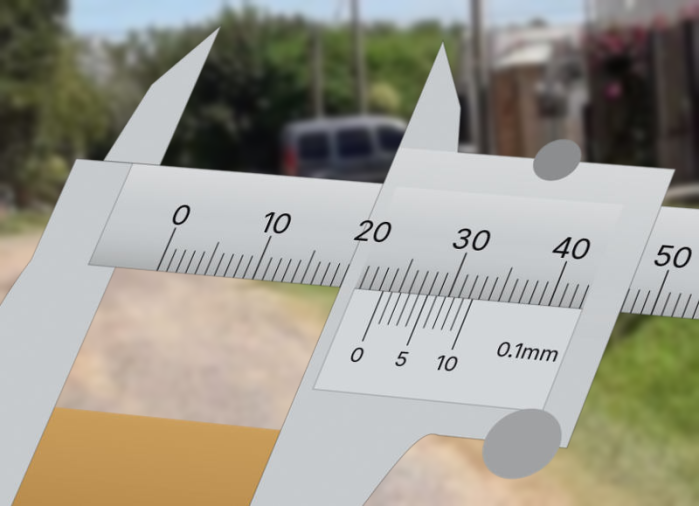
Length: {"value": 23.4, "unit": "mm"}
